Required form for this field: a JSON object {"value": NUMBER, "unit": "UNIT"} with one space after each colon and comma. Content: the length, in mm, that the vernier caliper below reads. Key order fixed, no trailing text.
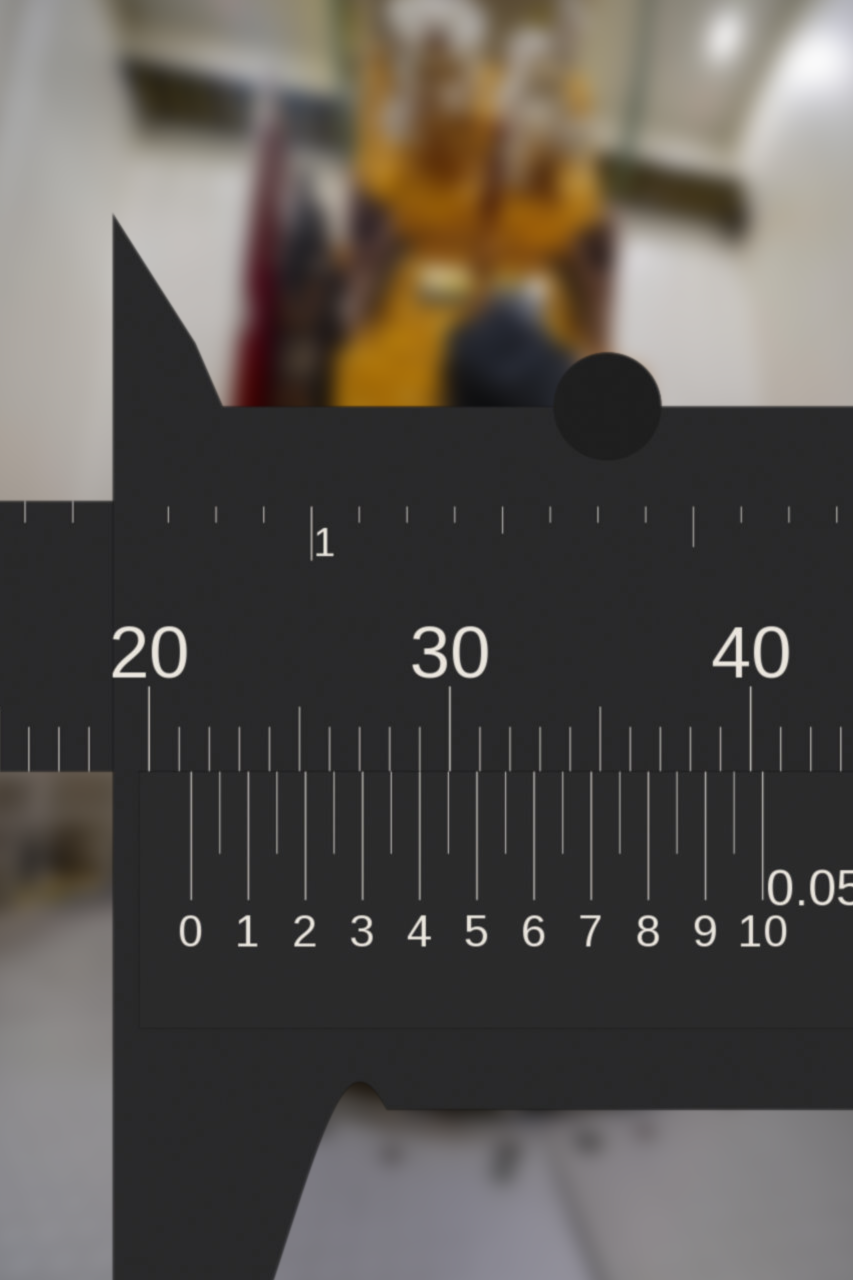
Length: {"value": 21.40, "unit": "mm"}
